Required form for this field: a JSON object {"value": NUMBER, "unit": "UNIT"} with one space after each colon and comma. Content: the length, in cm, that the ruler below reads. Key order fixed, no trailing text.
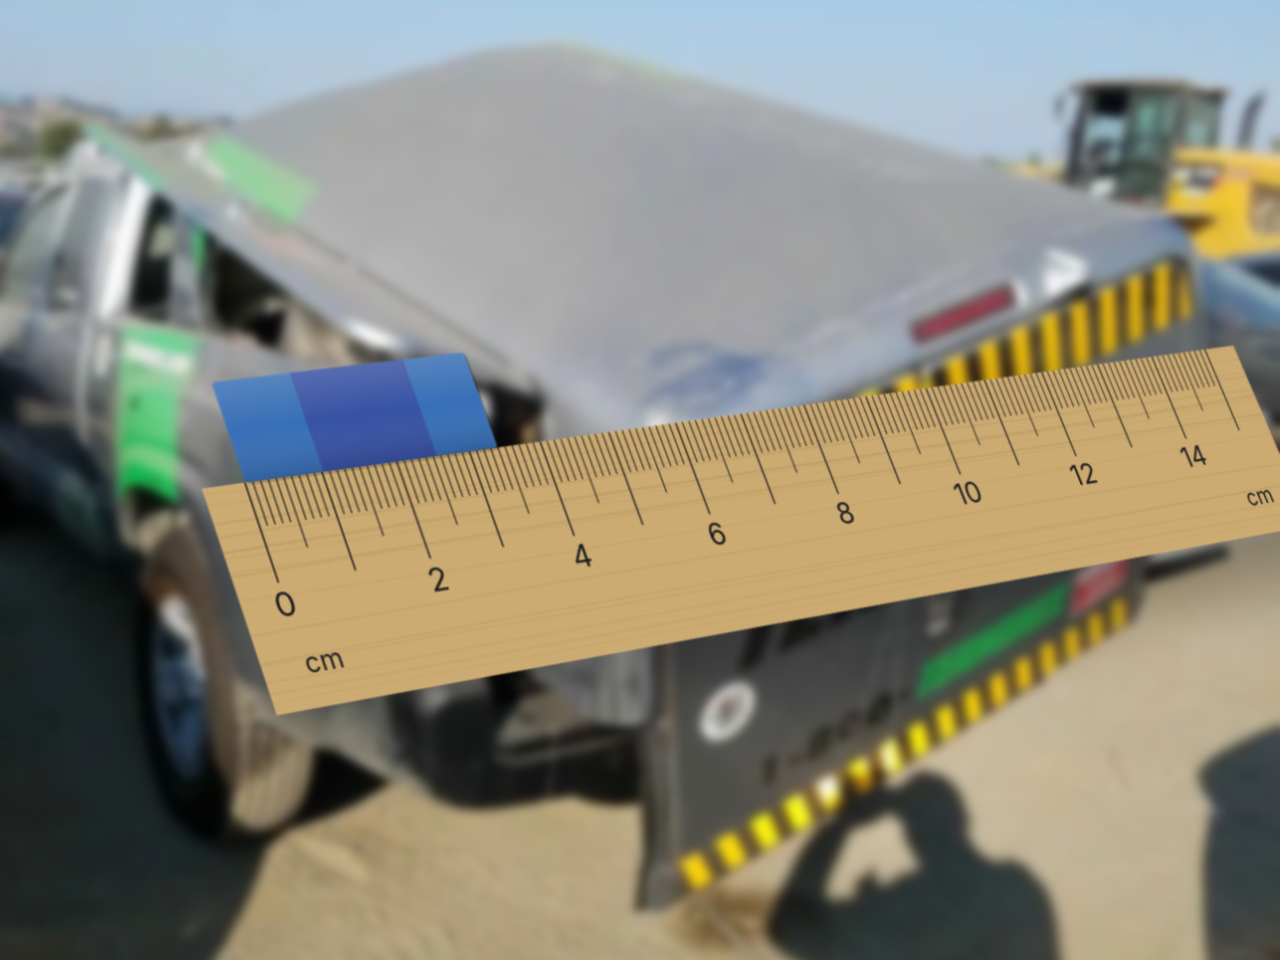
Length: {"value": 3.4, "unit": "cm"}
